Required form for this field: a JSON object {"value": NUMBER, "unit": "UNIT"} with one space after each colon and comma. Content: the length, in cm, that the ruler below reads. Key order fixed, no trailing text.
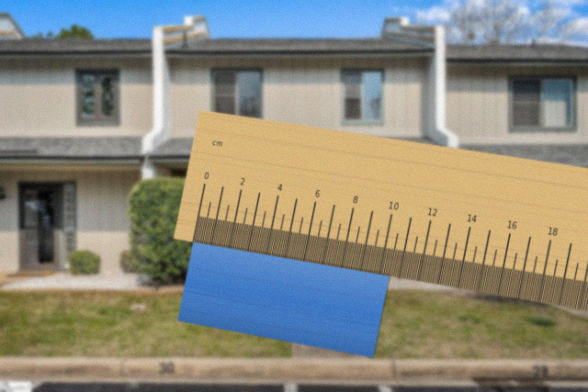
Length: {"value": 10.5, "unit": "cm"}
